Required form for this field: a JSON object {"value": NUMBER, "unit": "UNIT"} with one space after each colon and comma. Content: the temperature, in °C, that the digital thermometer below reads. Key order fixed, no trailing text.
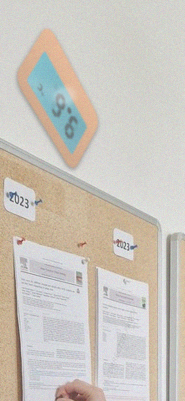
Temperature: {"value": 9.6, "unit": "°C"}
